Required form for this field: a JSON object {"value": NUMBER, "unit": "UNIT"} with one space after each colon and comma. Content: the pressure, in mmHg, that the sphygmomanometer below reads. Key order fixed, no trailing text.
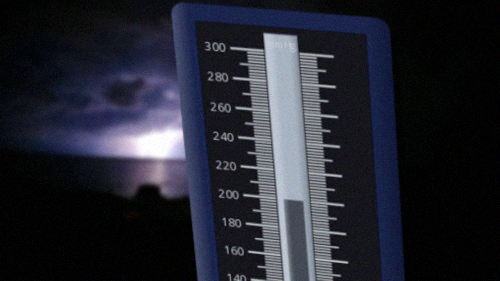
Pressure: {"value": 200, "unit": "mmHg"}
